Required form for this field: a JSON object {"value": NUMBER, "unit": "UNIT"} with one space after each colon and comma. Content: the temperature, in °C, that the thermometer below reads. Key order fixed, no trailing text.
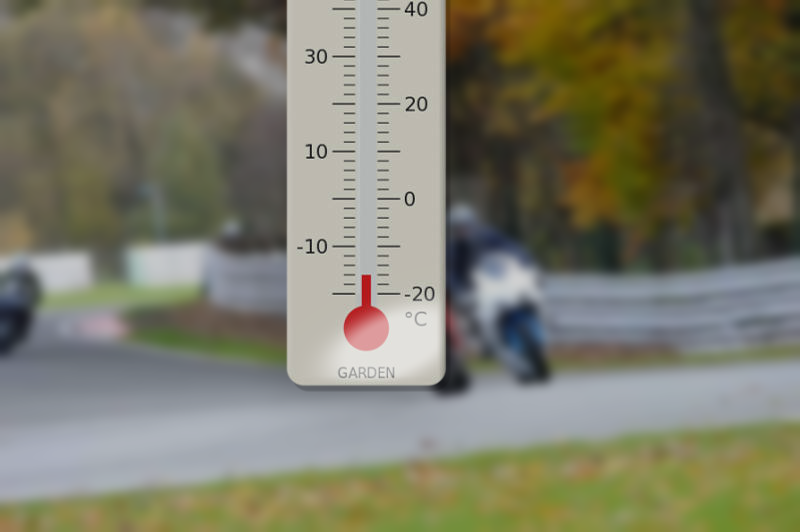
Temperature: {"value": -16, "unit": "°C"}
